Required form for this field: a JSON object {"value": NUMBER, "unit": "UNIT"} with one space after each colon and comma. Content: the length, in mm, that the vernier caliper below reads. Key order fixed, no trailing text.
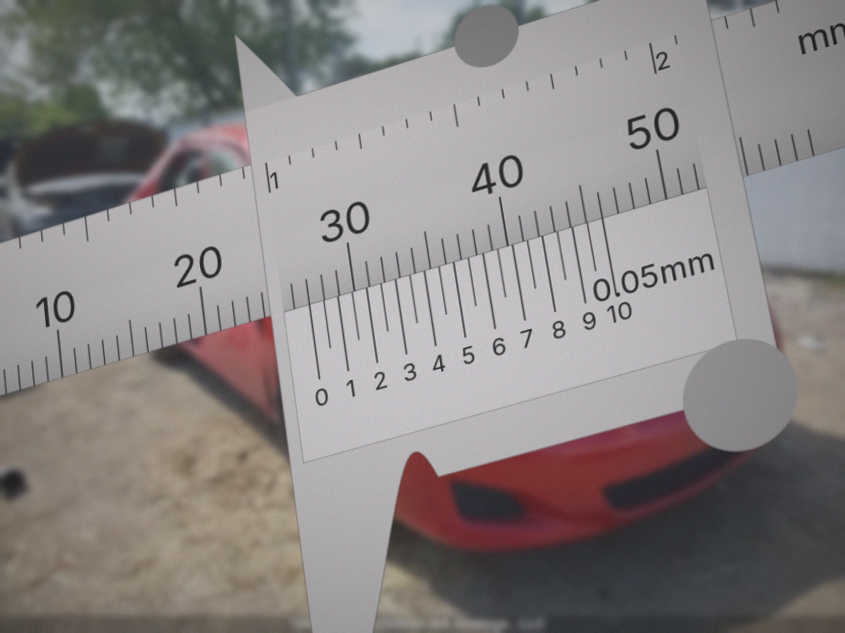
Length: {"value": 27.0, "unit": "mm"}
